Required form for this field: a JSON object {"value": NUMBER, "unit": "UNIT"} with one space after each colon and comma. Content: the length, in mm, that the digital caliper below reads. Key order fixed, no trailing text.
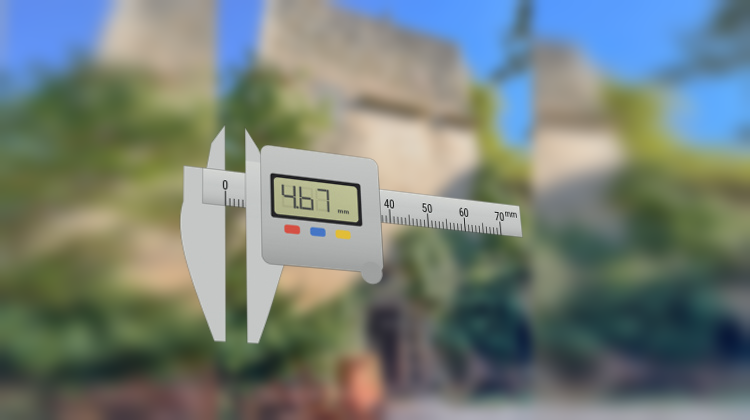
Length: {"value": 4.67, "unit": "mm"}
